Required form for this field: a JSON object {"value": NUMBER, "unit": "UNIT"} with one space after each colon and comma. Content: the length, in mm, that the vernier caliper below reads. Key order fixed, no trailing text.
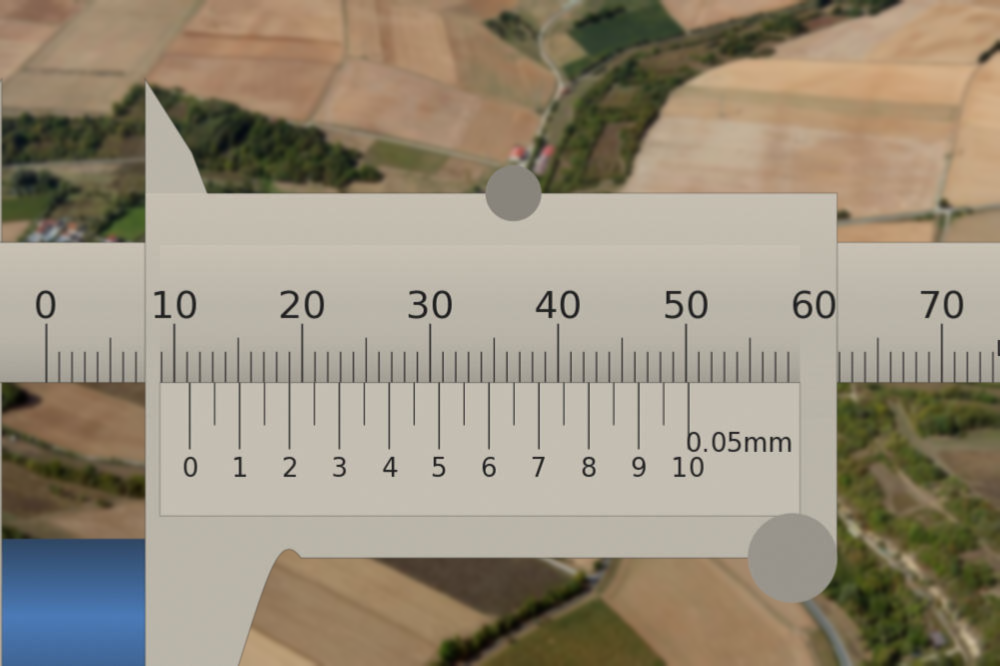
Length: {"value": 11.2, "unit": "mm"}
